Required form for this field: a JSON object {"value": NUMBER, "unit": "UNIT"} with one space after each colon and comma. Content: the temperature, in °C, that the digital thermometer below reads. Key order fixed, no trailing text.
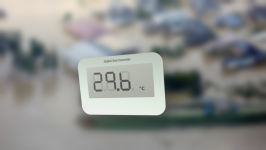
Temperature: {"value": 29.6, "unit": "°C"}
